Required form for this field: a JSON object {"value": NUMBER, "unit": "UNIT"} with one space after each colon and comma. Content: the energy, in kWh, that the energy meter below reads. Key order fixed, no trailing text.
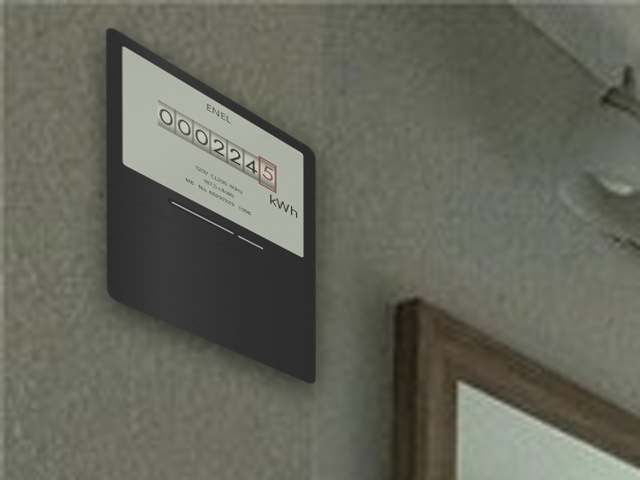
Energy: {"value": 224.5, "unit": "kWh"}
